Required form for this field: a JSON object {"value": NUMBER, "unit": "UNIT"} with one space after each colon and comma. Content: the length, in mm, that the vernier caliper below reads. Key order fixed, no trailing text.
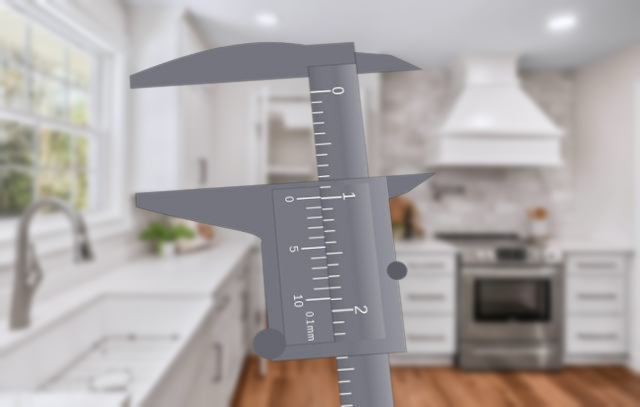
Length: {"value": 9.9, "unit": "mm"}
